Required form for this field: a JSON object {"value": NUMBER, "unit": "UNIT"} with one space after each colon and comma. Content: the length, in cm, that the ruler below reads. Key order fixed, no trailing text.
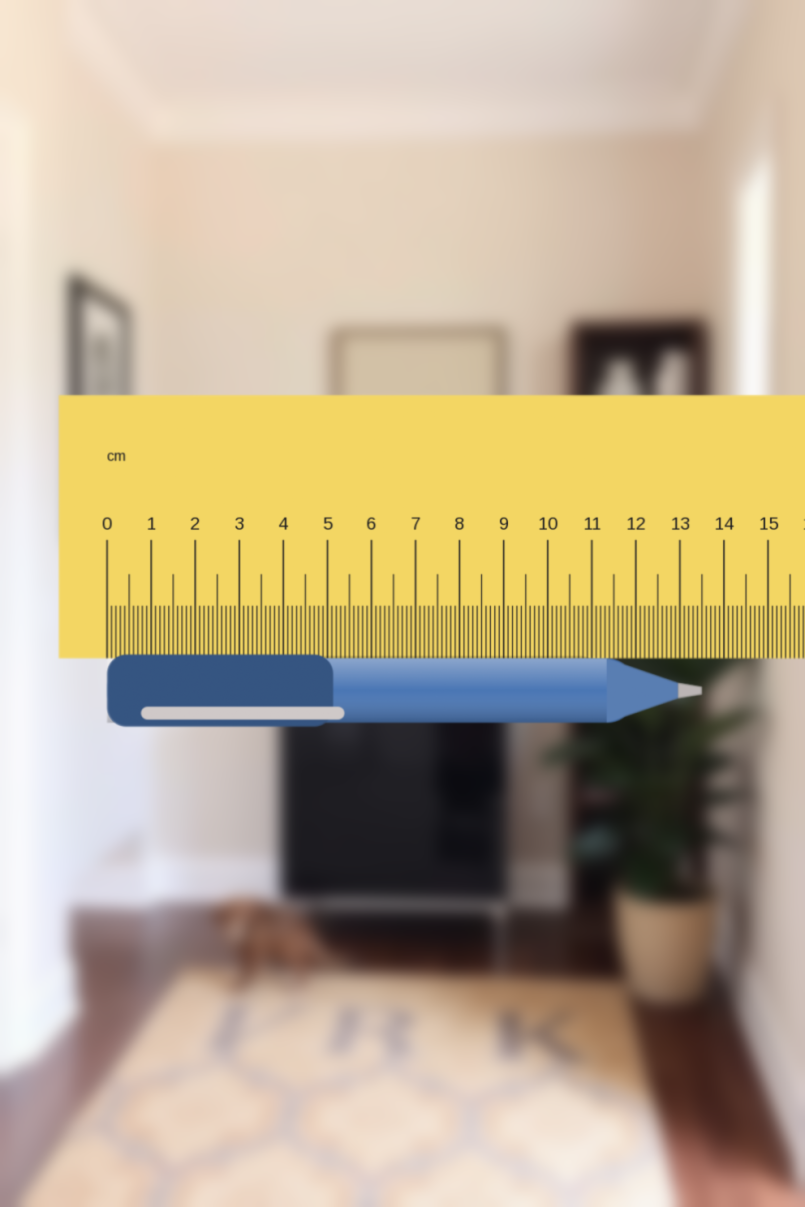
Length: {"value": 13.5, "unit": "cm"}
